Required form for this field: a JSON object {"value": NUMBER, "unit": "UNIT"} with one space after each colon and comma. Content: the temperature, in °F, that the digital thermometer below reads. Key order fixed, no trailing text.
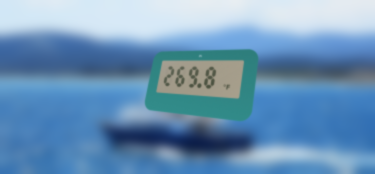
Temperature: {"value": 269.8, "unit": "°F"}
